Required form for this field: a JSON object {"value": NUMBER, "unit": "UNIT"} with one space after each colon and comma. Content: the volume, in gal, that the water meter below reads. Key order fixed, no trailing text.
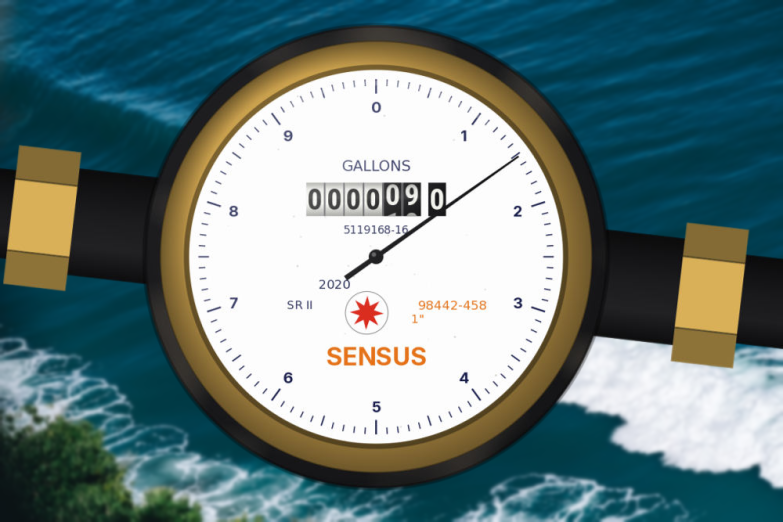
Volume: {"value": 91.5, "unit": "gal"}
